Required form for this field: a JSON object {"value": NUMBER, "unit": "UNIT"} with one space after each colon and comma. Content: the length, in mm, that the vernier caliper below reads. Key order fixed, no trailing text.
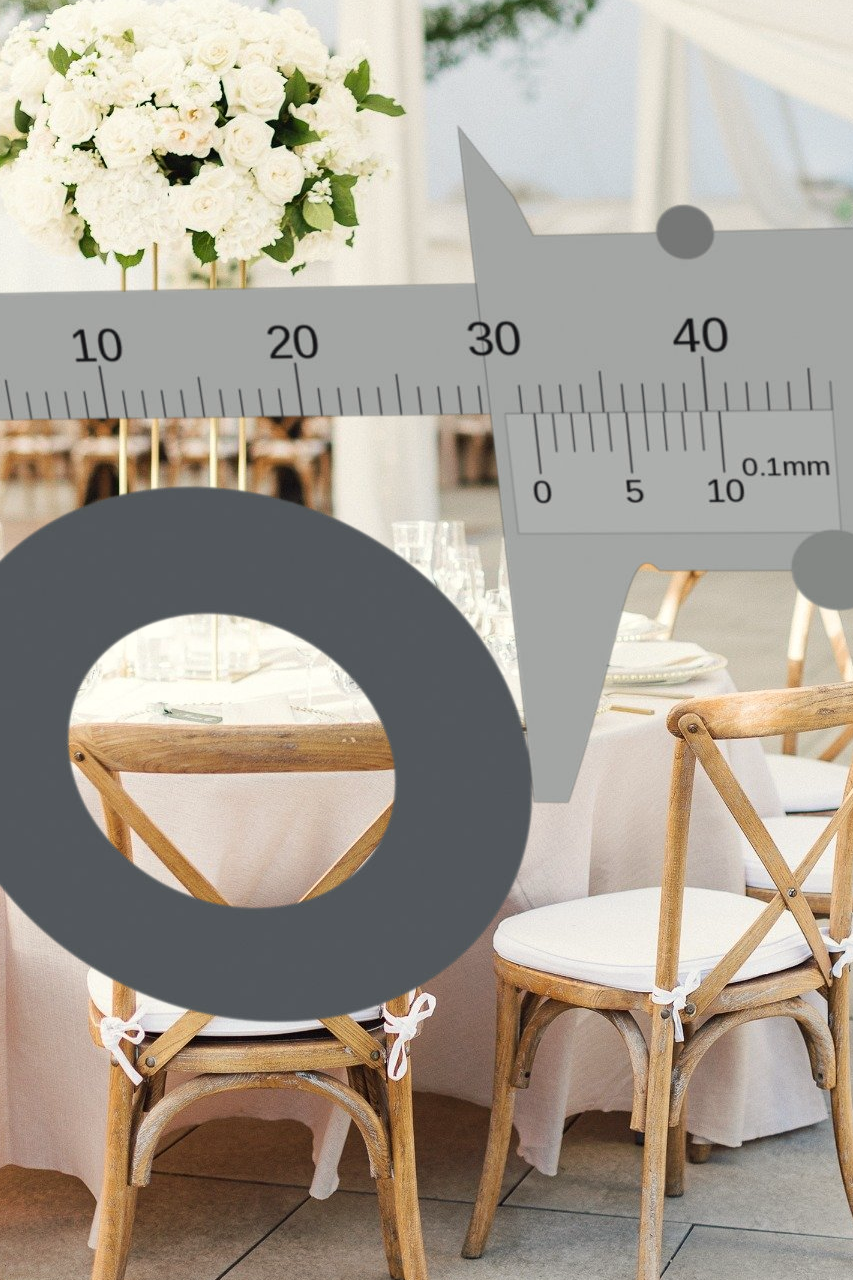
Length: {"value": 31.6, "unit": "mm"}
